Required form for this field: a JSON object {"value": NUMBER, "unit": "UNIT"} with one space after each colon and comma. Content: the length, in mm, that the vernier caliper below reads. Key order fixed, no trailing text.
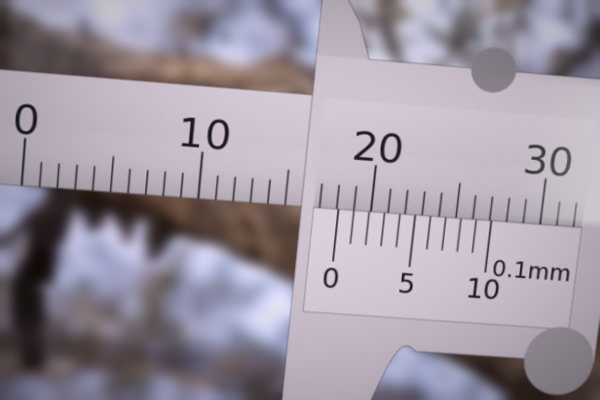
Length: {"value": 18.1, "unit": "mm"}
